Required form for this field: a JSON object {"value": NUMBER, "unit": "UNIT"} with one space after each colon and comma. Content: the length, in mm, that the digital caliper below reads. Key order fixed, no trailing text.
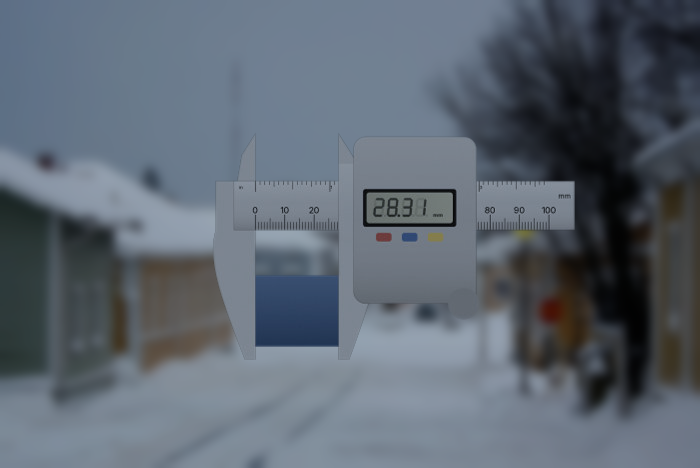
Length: {"value": 28.31, "unit": "mm"}
